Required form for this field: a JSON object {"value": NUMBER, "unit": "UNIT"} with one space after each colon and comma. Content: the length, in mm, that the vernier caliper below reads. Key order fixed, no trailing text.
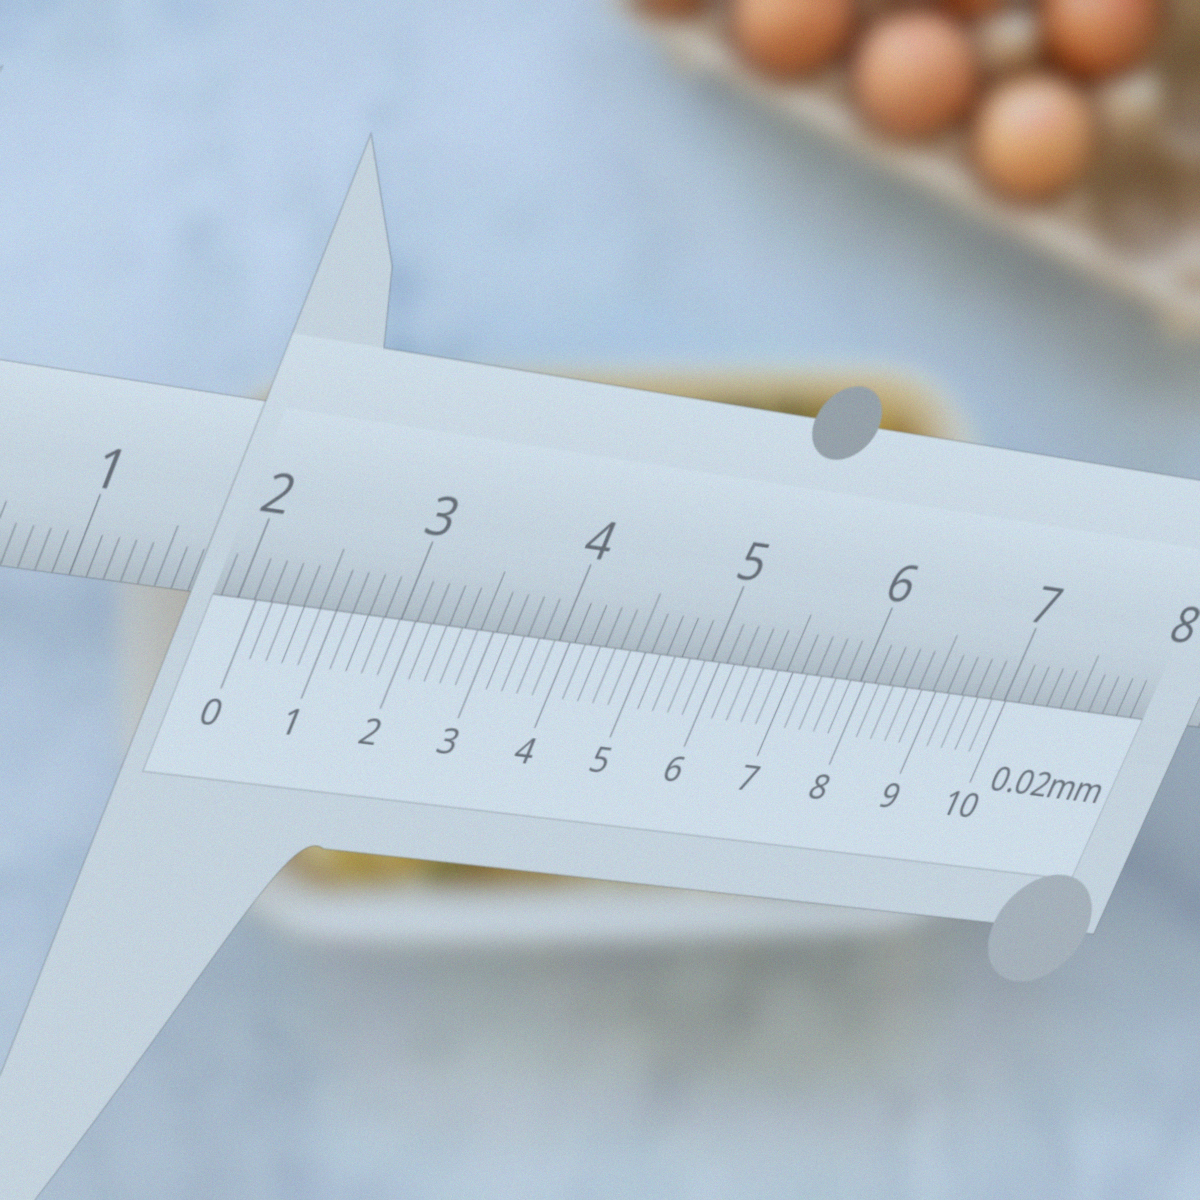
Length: {"value": 21.1, "unit": "mm"}
